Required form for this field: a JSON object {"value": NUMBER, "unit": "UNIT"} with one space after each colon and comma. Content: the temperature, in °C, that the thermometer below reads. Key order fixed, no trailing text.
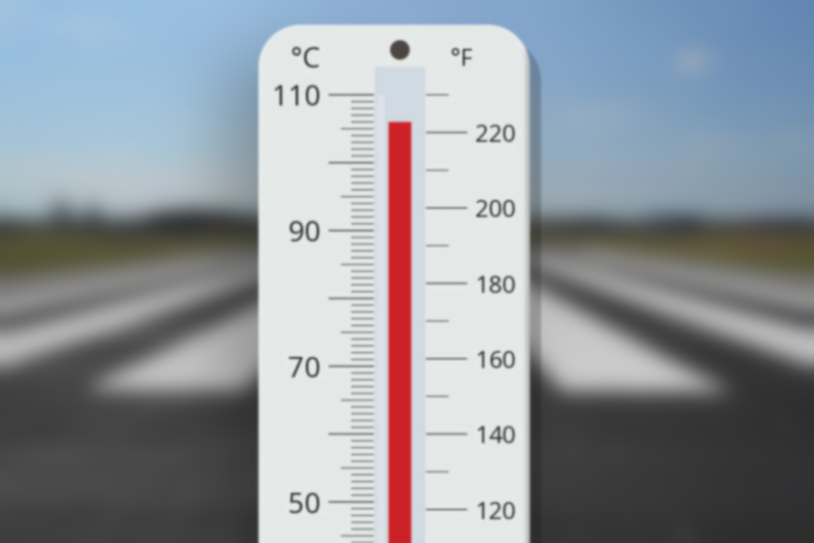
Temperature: {"value": 106, "unit": "°C"}
